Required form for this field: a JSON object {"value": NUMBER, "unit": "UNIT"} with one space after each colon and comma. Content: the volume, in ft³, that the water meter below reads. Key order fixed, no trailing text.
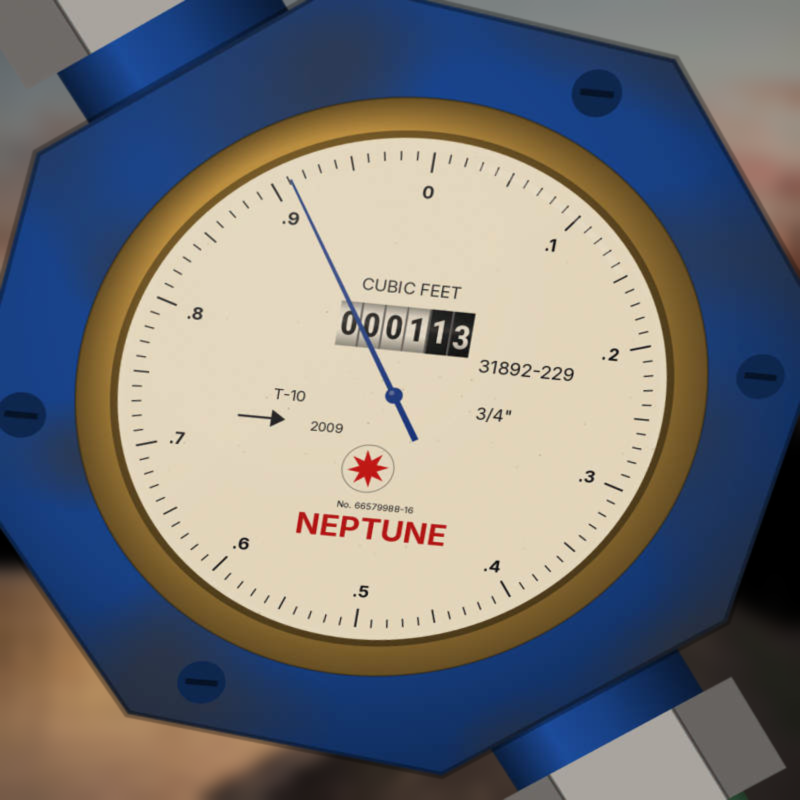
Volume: {"value": 112.91, "unit": "ft³"}
